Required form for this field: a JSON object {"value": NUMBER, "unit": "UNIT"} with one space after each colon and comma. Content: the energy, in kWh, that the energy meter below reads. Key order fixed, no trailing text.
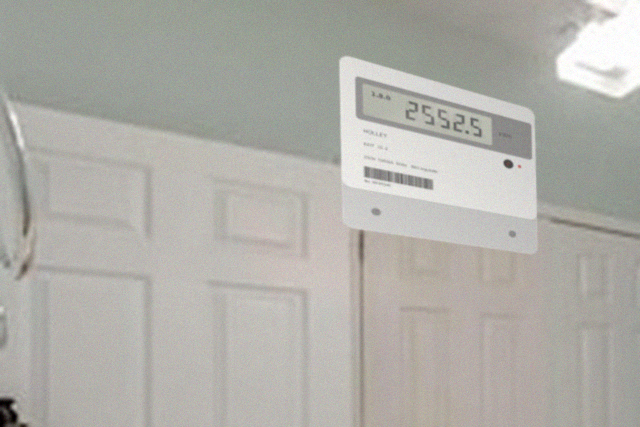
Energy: {"value": 2552.5, "unit": "kWh"}
